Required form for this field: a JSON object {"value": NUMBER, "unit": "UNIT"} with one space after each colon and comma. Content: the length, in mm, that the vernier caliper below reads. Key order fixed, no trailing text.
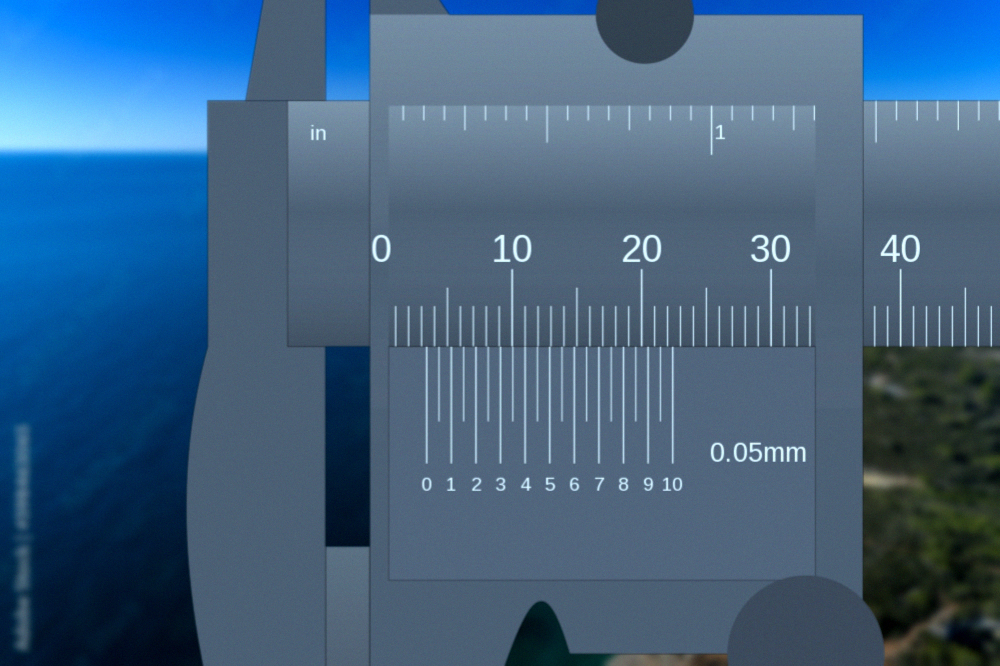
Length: {"value": 3.4, "unit": "mm"}
